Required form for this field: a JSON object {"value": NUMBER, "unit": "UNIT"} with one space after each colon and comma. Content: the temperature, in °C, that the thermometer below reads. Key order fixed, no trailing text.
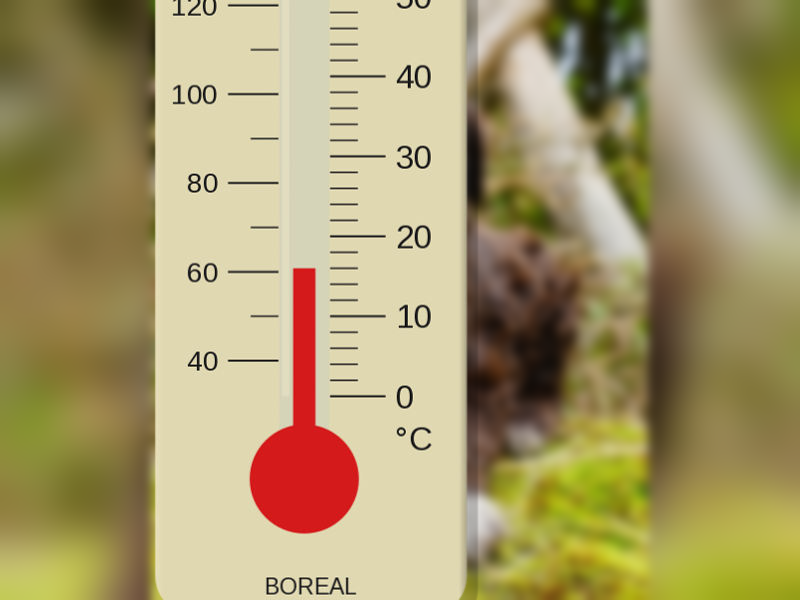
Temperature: {"value": 16, "unit": "°C"}
